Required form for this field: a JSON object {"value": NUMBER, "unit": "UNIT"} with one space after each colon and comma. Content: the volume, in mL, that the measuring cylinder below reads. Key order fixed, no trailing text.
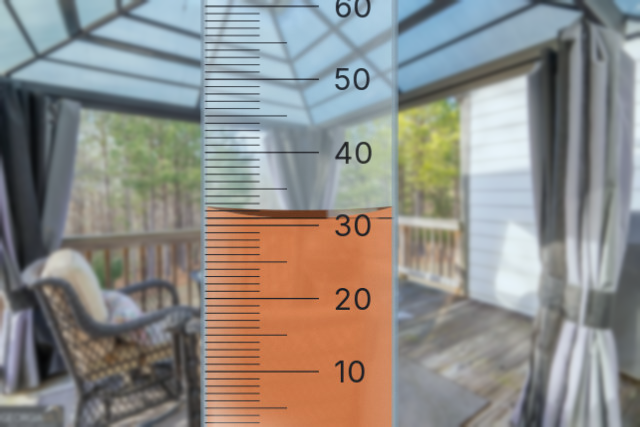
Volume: {"value": 31, "unit": "mL"}
